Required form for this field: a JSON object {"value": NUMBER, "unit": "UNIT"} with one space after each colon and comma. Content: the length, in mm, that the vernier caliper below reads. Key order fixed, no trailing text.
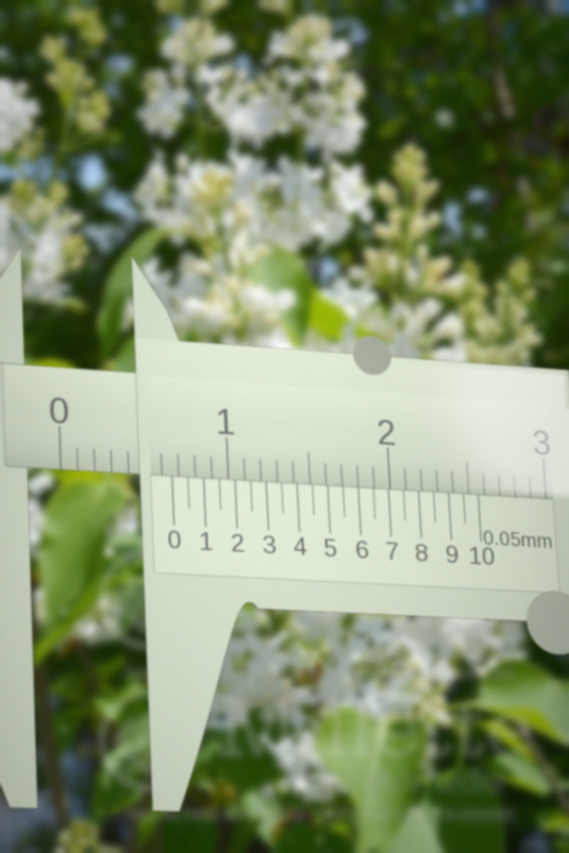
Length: {"value": 6.6, "unit": "mm"}
